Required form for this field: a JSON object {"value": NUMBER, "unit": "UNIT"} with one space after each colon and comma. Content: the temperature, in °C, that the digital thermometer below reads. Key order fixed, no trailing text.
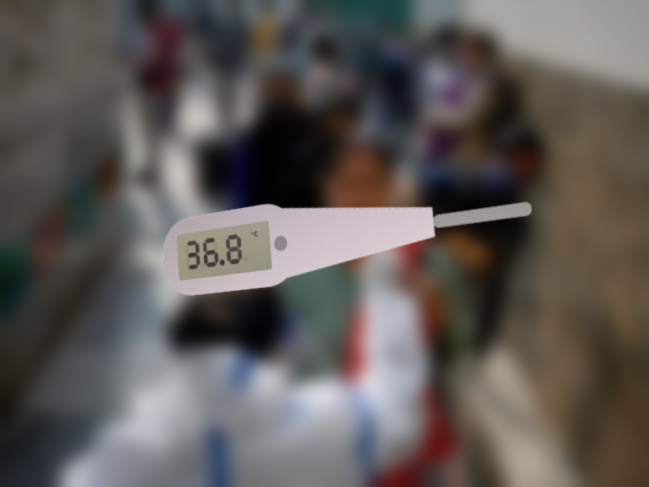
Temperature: {"value": 36.8, "unit": "°C"}
